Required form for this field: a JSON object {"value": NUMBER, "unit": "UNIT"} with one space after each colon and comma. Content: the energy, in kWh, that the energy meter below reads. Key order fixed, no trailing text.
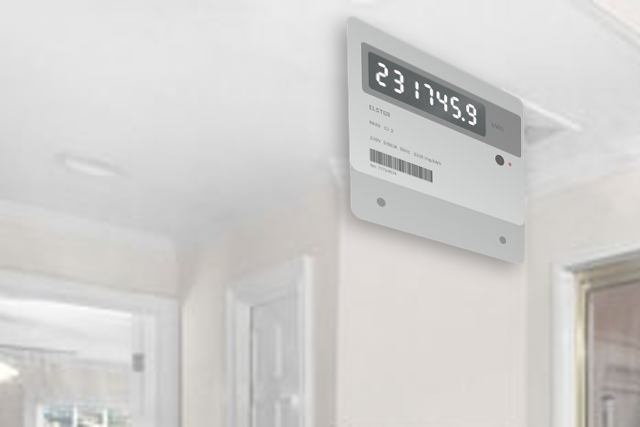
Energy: {"value": 231745.9, "unit": "kWh"}
